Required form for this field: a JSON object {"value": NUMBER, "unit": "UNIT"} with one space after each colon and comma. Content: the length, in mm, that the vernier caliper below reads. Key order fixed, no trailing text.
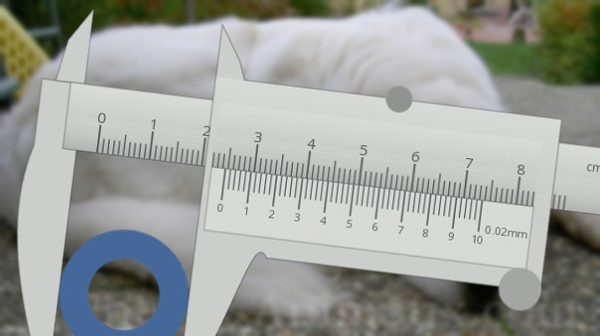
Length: {"value": 24.5, "unit": "mm"}
